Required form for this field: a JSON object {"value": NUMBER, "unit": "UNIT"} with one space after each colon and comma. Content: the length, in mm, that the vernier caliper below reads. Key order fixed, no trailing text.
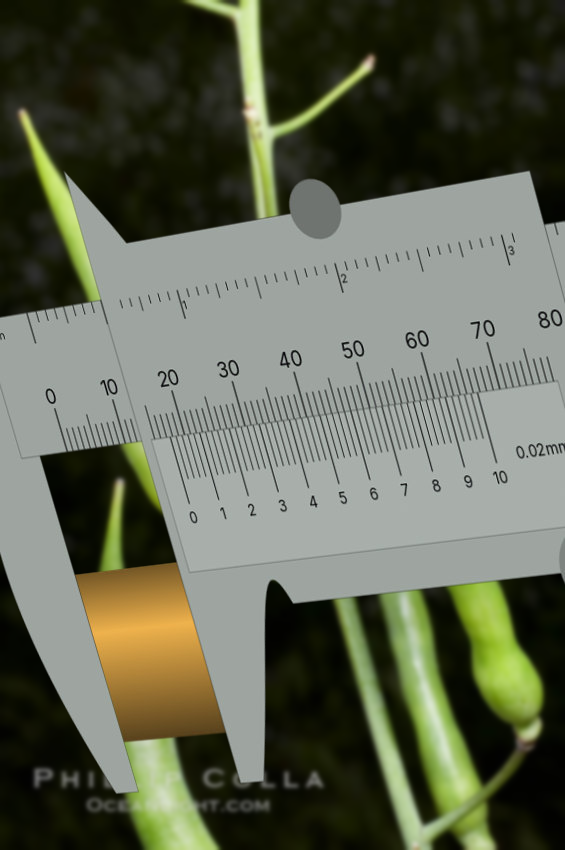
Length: {"value": 17.6, "unit": "mm"}
